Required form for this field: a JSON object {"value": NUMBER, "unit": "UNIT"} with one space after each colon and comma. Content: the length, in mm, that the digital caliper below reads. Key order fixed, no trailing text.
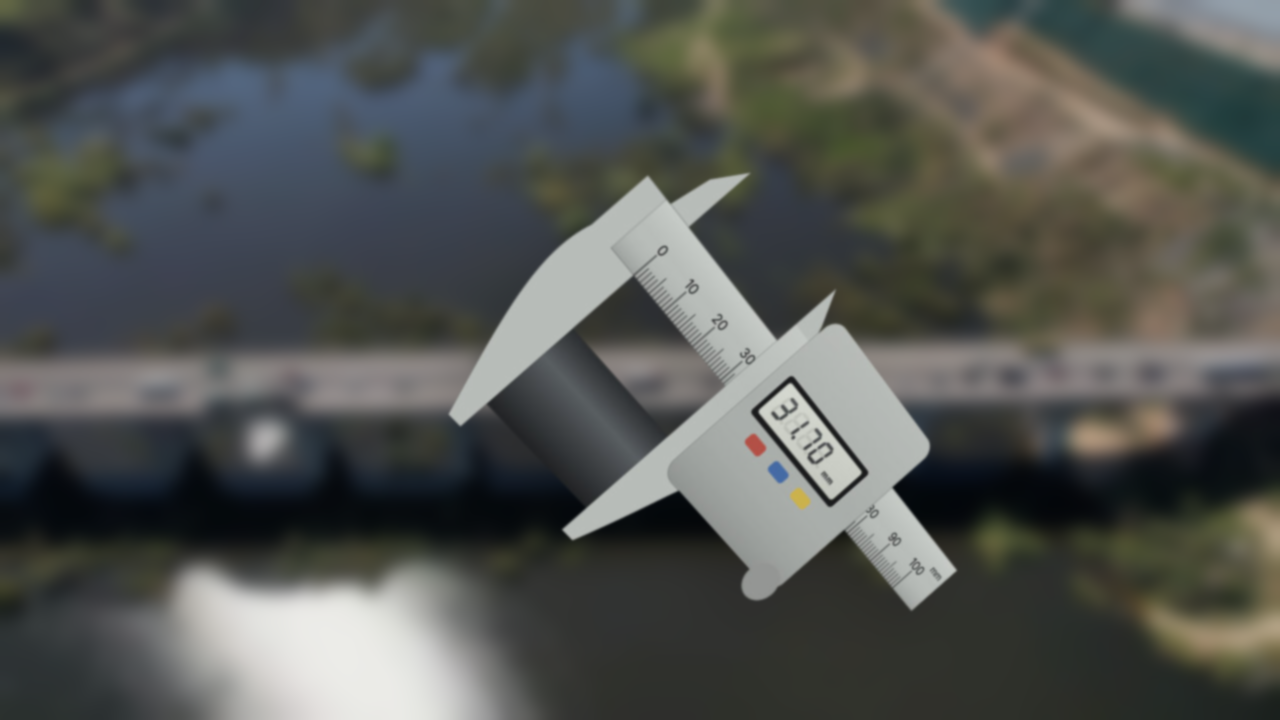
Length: {"value": 31.70, "unit": "mm"}
